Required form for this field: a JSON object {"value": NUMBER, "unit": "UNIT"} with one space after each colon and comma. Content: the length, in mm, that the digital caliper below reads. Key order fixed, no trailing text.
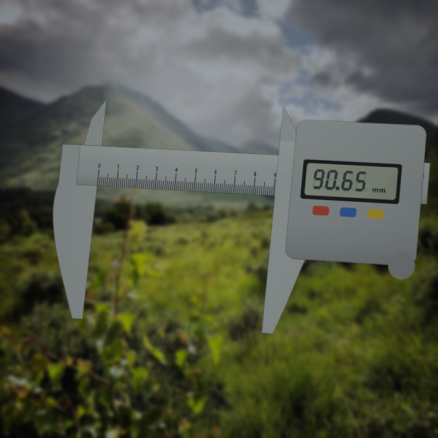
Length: {"value": 90.65, "unit": "mm"}
